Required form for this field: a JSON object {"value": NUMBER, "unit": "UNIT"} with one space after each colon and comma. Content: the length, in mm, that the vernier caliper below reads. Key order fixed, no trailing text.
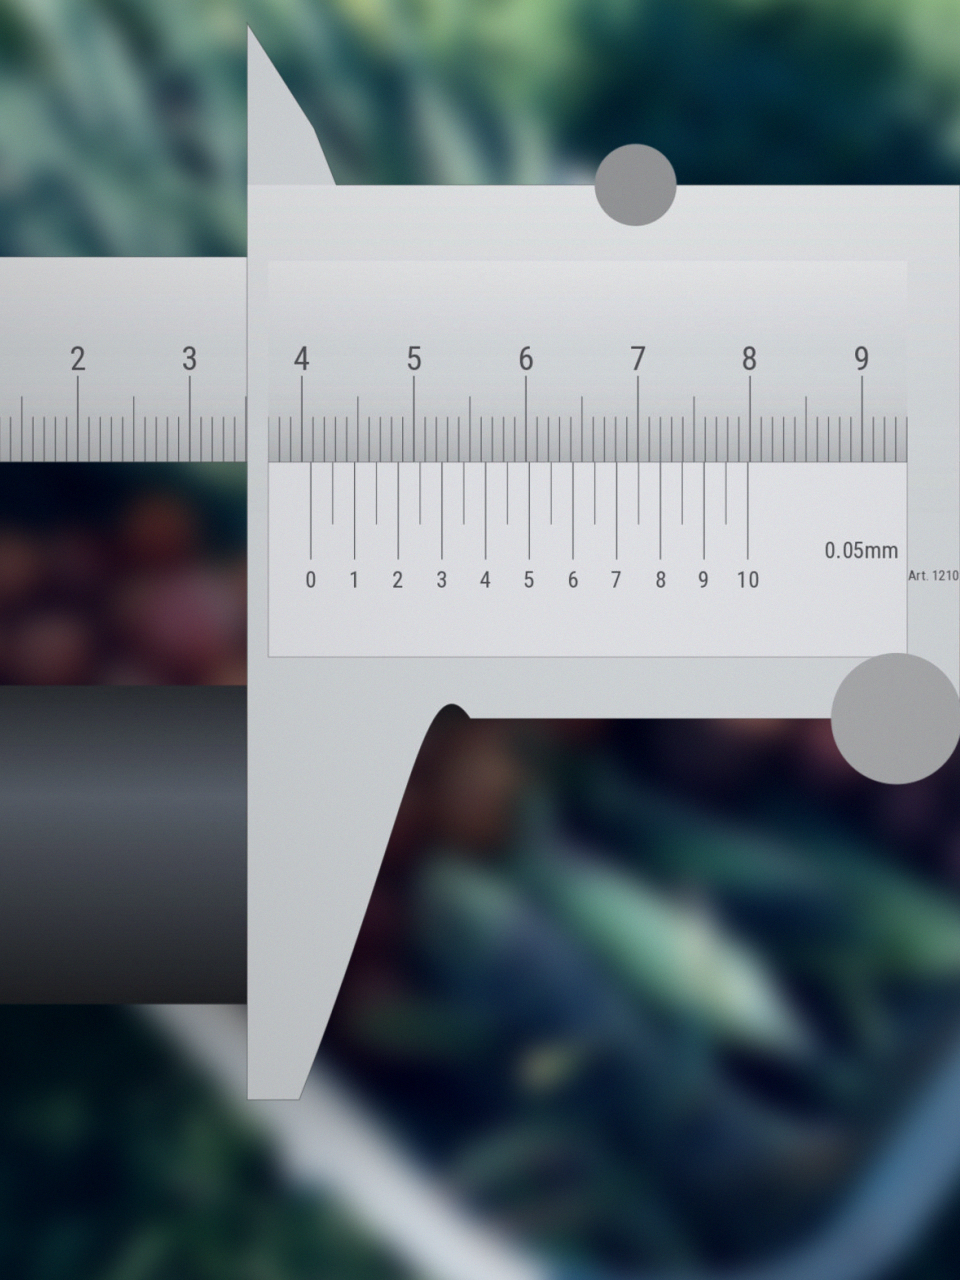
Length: {"value": 40.8, "unit": "mm"}
